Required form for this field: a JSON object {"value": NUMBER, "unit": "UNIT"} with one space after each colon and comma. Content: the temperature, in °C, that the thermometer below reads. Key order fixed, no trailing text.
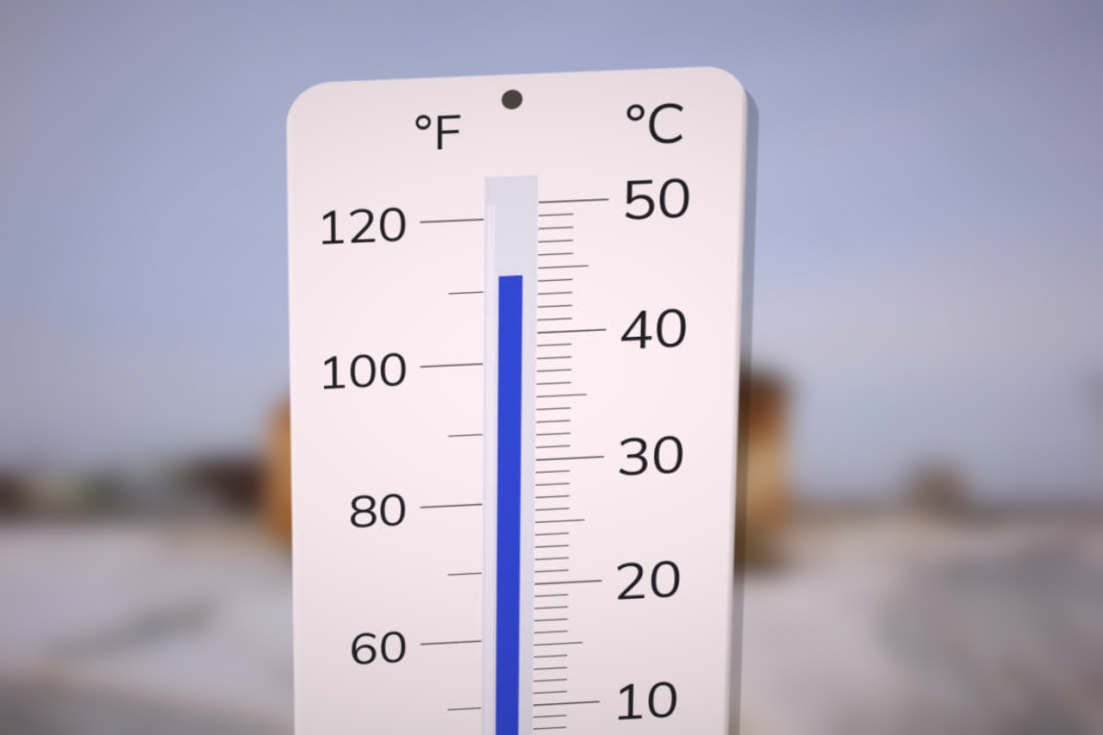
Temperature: {"value": 44.5, "unit": "°C"}
